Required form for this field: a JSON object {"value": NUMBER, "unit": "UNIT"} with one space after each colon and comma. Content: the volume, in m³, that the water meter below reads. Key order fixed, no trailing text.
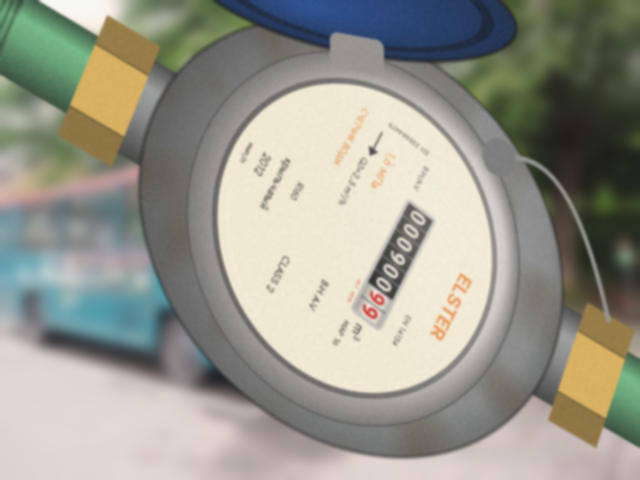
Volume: {"value": 900.99, "unit": "m³"}
